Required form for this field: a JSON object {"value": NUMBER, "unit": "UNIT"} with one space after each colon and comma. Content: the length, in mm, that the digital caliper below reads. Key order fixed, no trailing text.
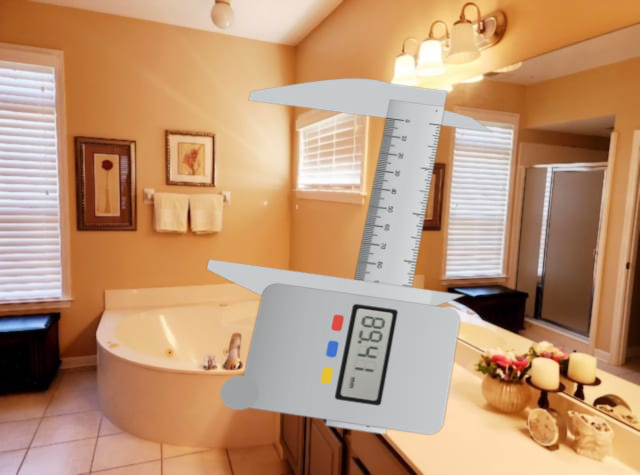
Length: {"value": 89.41, "unit": "mm"}
